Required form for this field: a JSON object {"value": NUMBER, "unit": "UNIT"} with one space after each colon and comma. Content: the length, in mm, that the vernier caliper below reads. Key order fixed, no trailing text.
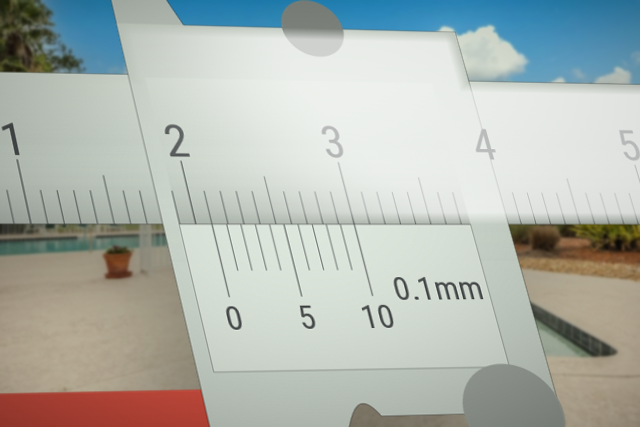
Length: {"value": 21.0, "unit": "mm"}
